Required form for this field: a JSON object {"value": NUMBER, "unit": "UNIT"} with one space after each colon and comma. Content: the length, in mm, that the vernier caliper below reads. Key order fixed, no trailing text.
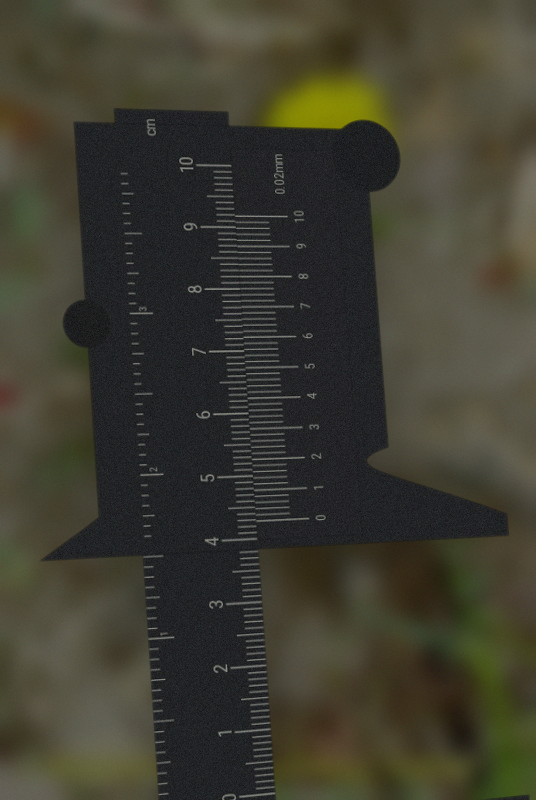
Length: {"value": 42.8, "unit": "mm"}
